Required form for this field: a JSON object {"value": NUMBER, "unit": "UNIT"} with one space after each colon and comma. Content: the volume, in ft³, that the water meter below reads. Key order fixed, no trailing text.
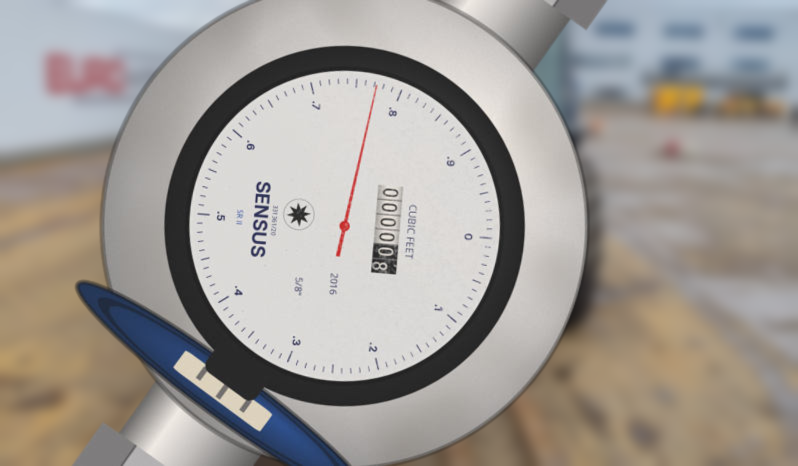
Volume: {"value": 7.77, "unit": "ft³"}
